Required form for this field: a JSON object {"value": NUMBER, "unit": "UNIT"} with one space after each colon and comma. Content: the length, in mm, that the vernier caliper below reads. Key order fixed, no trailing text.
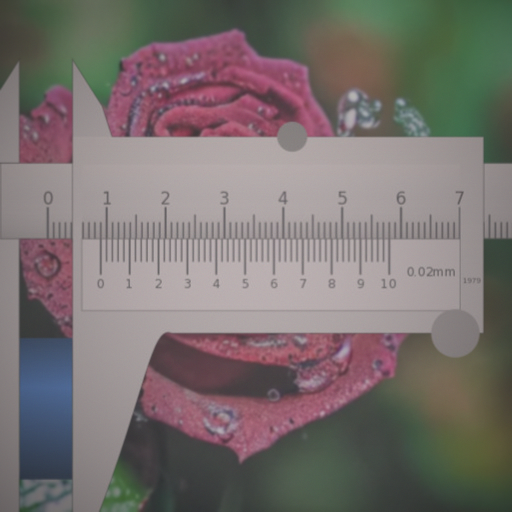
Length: {"value": 9.0, "unit": "mm"}
